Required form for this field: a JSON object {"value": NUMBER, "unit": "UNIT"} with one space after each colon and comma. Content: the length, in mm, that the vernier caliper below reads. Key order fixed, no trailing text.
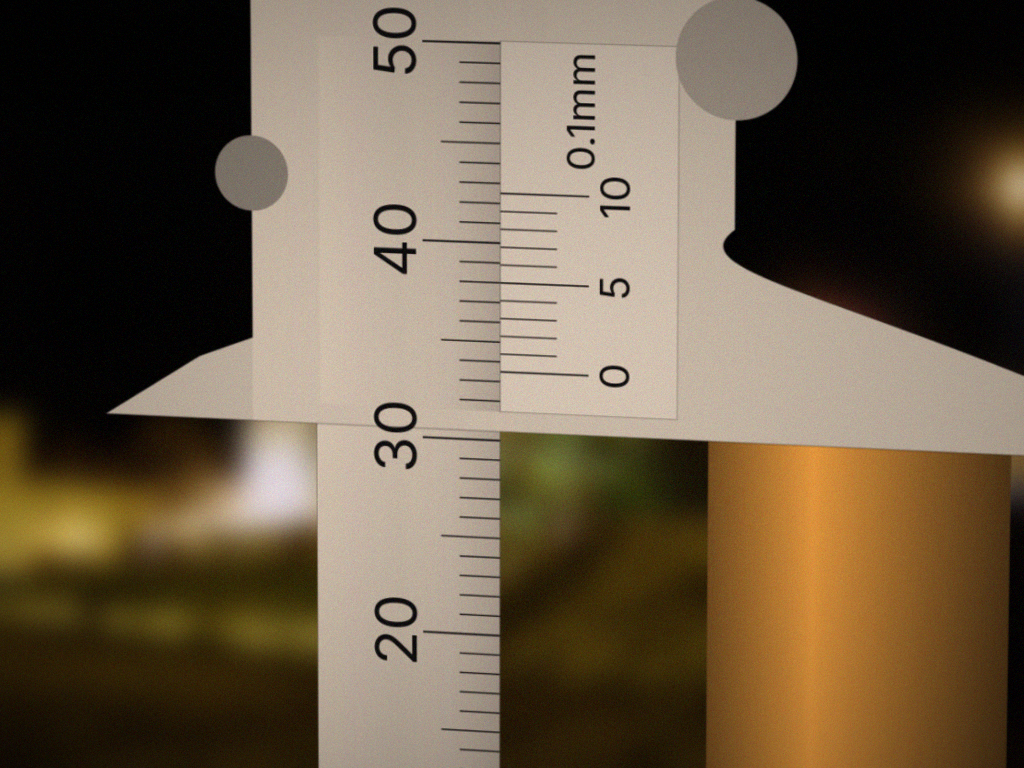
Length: {"value": 33.5, "unit": "mm"}
